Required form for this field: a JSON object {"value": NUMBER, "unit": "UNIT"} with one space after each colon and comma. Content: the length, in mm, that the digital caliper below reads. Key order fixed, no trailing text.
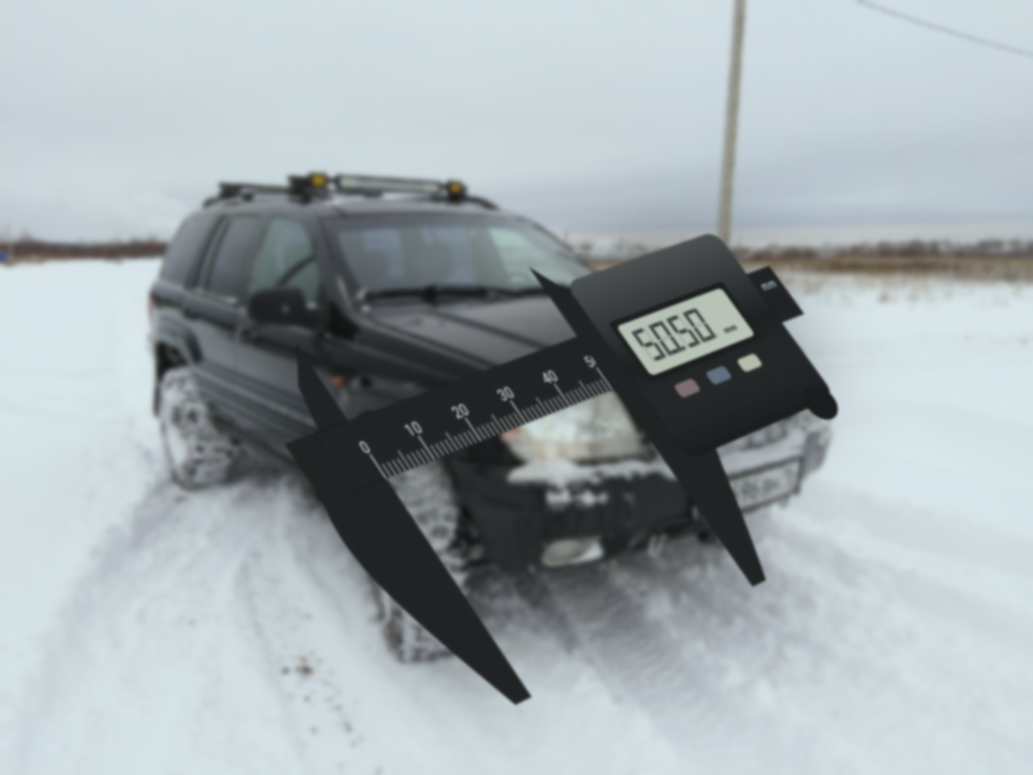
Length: {"value": 50.50, "unit": "mm"}
